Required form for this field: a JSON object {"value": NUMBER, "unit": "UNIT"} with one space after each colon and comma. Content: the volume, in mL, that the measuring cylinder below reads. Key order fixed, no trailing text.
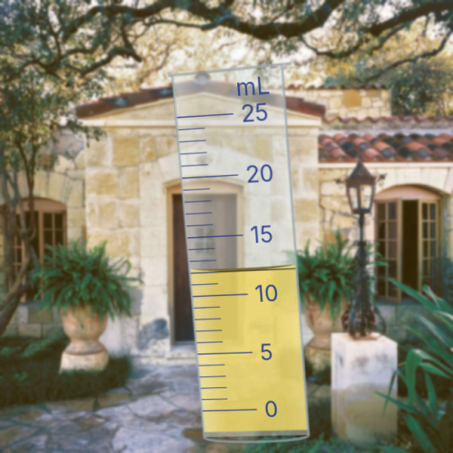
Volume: {"value": 12, "unit": "mL"}
